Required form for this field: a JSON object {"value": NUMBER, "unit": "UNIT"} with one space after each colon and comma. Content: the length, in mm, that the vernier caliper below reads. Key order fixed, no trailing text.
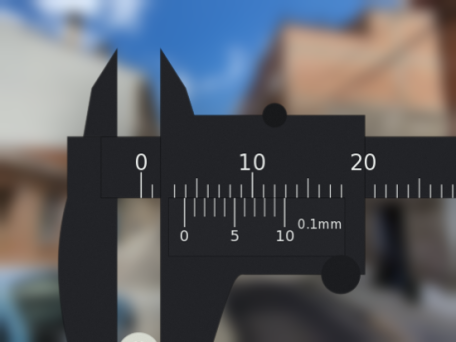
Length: {"value": 3.9, "unit": "mm"}
